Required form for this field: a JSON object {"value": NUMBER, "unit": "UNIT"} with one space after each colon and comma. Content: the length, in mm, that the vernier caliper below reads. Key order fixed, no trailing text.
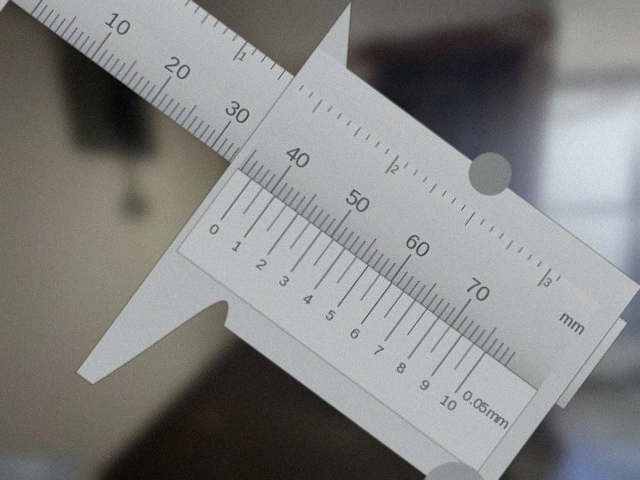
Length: {"value": 36.8, "unit": "mm"}
